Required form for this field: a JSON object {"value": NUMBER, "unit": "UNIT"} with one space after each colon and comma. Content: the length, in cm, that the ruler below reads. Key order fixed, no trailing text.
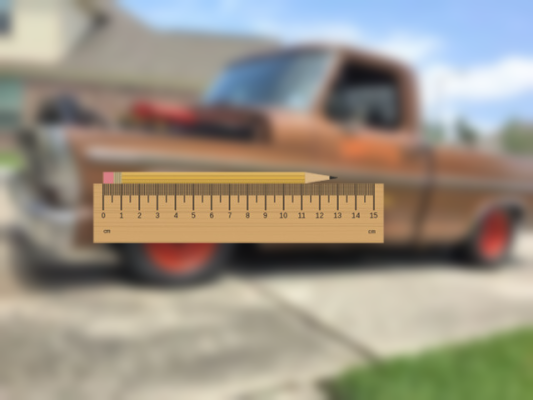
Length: {"value": 13, "unit": "cm"}
